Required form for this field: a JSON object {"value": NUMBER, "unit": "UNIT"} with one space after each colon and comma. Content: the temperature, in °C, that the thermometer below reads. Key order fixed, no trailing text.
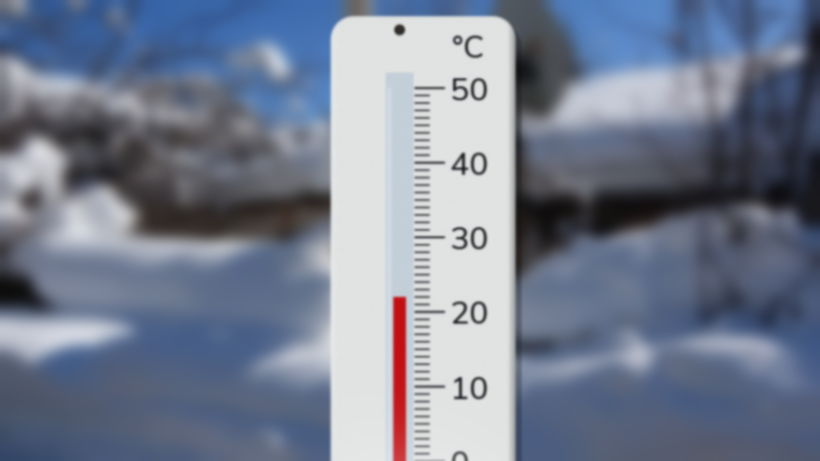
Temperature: {"value": 22, "unit": "°C"}
